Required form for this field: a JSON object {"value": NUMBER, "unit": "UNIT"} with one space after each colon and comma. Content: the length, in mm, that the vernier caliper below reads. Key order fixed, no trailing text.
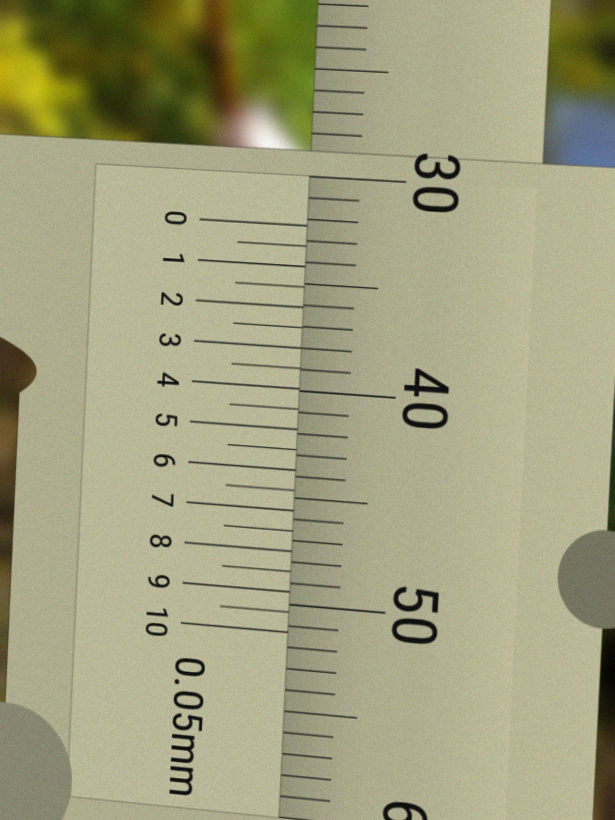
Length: {"value": 32.3, "unit": "mm"}
